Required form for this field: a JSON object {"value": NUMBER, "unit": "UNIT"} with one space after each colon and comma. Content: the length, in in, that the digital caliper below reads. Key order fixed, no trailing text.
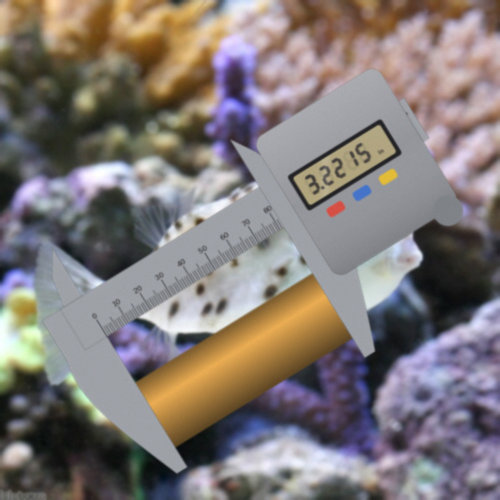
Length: {"value": 3.2215, "unit": "in"}
